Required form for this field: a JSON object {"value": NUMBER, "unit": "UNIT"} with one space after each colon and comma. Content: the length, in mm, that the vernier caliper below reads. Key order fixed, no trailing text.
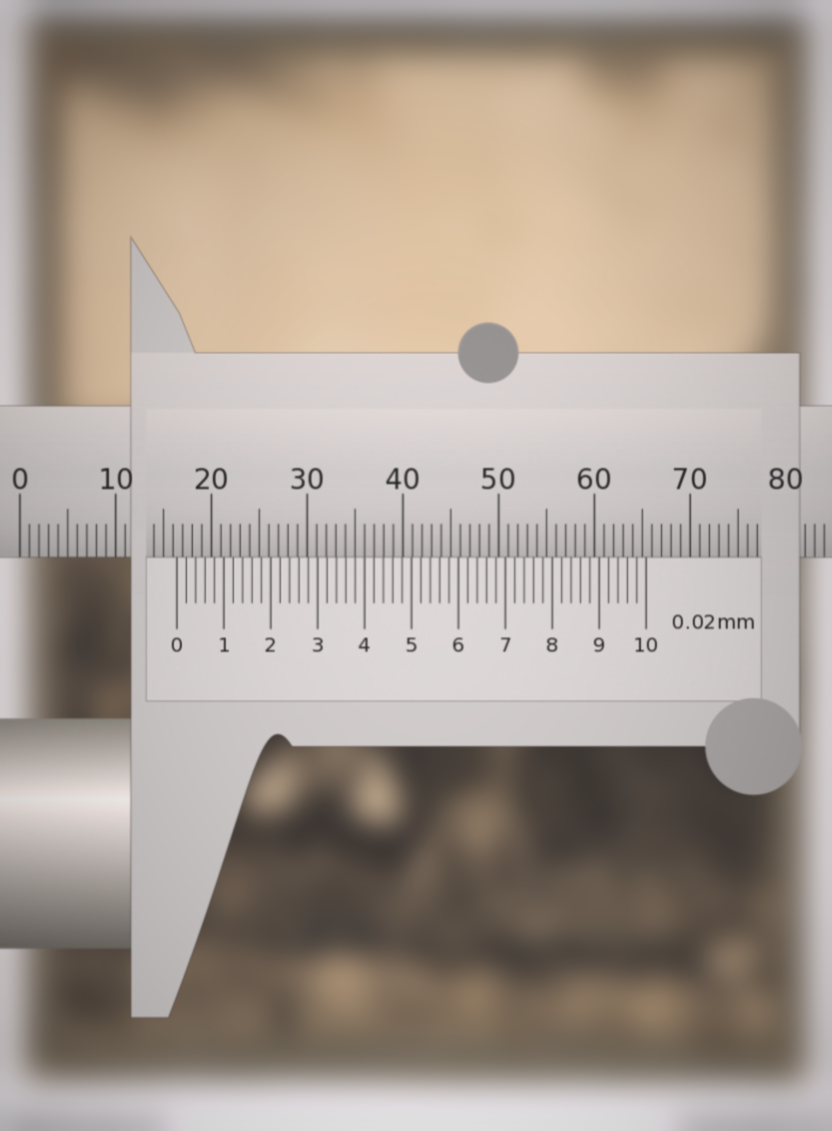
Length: {"value": 16.4, "unit": "mm"}
